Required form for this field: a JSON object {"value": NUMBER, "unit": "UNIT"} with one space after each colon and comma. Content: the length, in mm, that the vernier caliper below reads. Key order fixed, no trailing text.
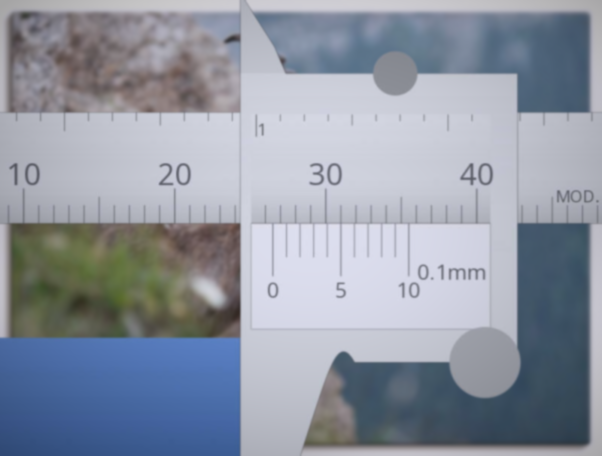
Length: {"value": 26.5, "unit": "mm"}
